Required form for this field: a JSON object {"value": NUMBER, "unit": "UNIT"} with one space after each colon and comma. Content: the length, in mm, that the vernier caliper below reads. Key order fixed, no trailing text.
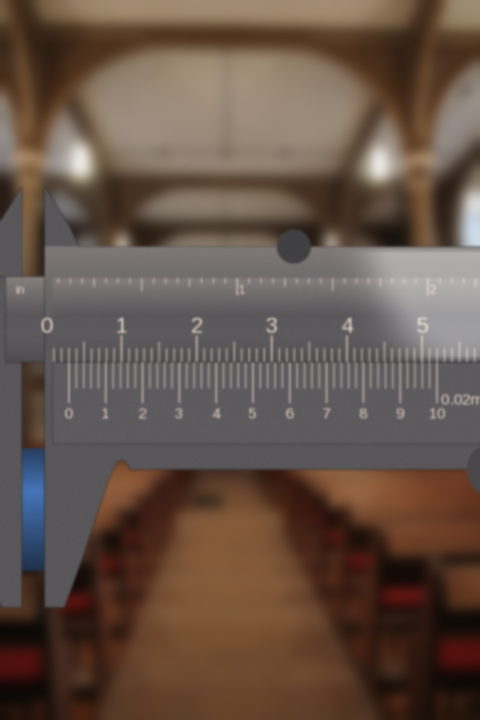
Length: {"value": 3.0, "unit": "mm"}
